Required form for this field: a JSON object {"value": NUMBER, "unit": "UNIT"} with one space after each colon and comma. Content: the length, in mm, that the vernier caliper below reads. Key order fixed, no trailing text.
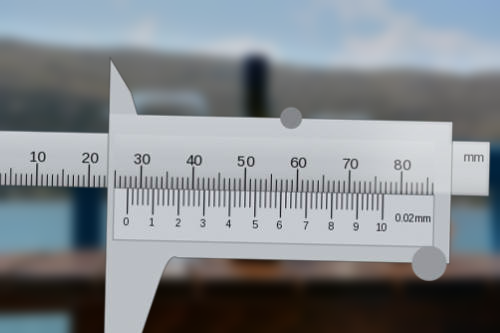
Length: {"value": 27.5, "unit": "mm"}
